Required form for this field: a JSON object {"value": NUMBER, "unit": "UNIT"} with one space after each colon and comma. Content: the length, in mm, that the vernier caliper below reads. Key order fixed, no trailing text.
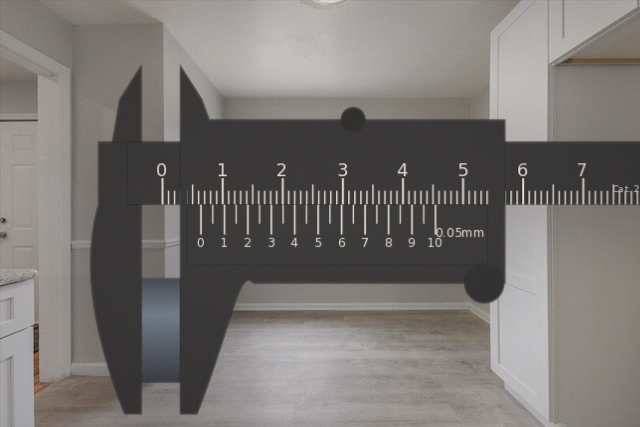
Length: {"value": 6.4, "unit": "mm"}
